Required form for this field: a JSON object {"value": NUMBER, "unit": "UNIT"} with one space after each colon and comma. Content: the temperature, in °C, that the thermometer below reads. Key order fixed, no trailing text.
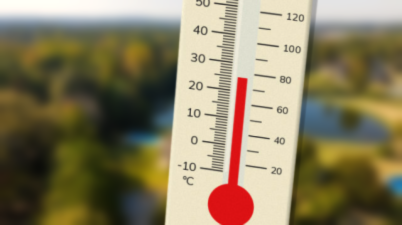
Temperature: {"value": 25, "unit": "°C"}
